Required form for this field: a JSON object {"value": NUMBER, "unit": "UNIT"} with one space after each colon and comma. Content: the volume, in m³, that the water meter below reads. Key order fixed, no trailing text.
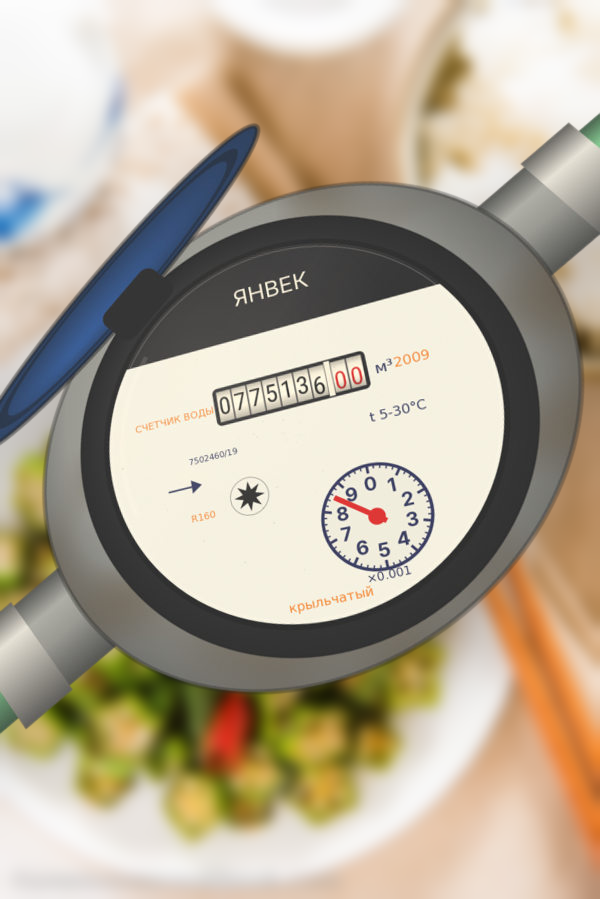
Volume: {"value": 775135.998, "unit": "m³"}
